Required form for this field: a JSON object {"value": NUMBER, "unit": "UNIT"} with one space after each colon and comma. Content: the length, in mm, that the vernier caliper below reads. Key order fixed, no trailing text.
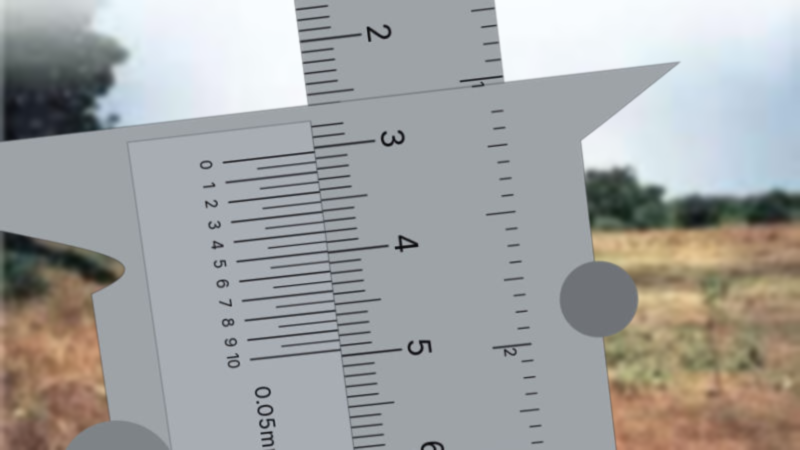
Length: {"value": 30.4, "unit": "mm"}
